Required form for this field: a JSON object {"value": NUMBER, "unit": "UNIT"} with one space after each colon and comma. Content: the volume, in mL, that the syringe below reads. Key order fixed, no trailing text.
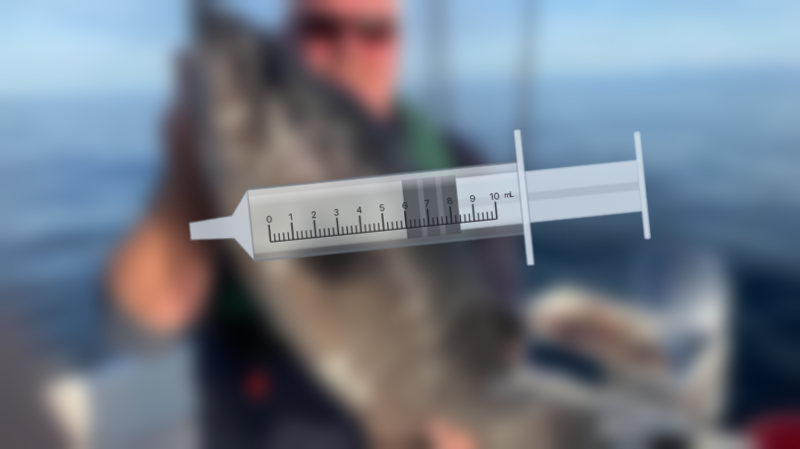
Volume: {"value": 6, "unit": "mL"}
